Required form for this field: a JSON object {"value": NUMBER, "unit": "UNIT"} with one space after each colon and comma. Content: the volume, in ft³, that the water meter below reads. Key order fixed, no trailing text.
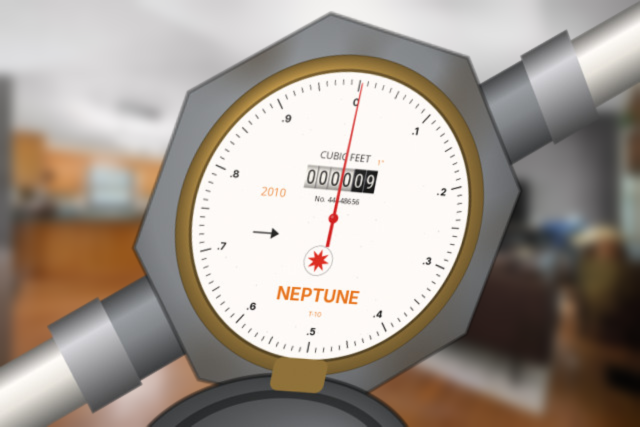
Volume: {"value": 9.00, "unit": "ft³"}
